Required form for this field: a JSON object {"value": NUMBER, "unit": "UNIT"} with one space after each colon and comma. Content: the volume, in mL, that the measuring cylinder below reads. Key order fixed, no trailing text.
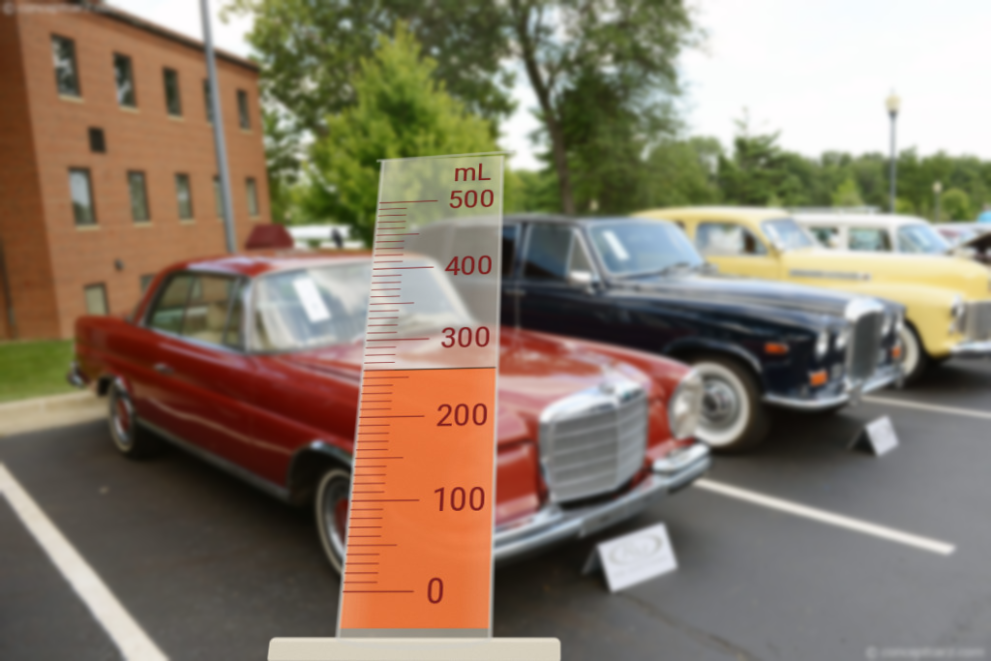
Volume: {"value": 260, "unit": "mL"}
